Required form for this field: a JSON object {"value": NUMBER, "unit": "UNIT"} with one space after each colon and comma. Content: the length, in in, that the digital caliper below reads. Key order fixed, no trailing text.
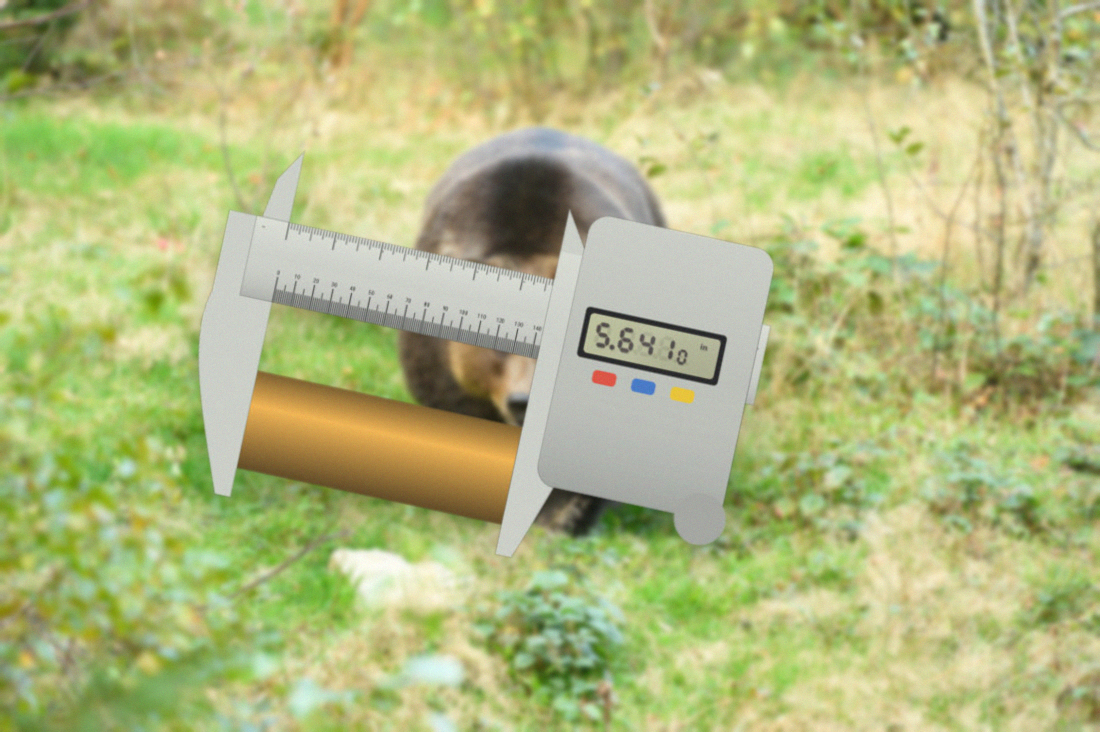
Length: {"value": 5.6410, "unit": "in"}
